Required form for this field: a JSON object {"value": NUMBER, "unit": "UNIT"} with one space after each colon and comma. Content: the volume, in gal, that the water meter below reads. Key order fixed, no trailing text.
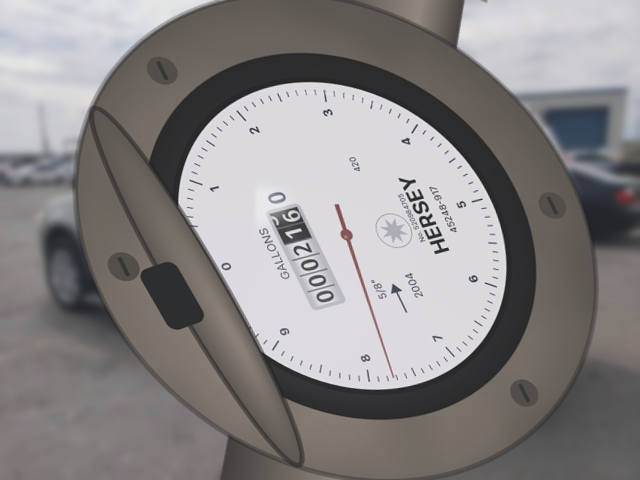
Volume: {"value": 2157.7, "unit": "gal"}
